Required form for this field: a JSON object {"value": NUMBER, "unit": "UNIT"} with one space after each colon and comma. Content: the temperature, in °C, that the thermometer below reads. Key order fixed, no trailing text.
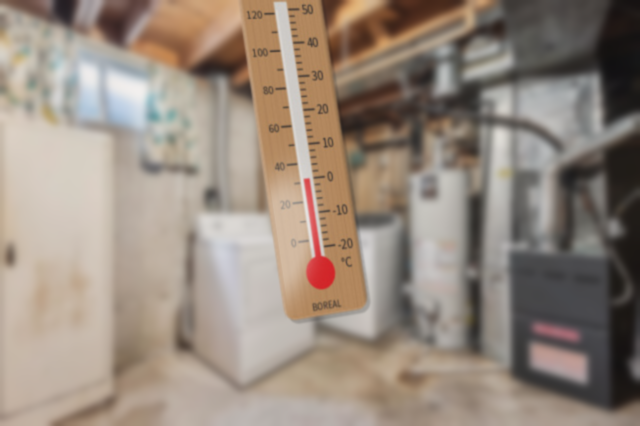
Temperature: {"value": 0, "unit": "°C"}
